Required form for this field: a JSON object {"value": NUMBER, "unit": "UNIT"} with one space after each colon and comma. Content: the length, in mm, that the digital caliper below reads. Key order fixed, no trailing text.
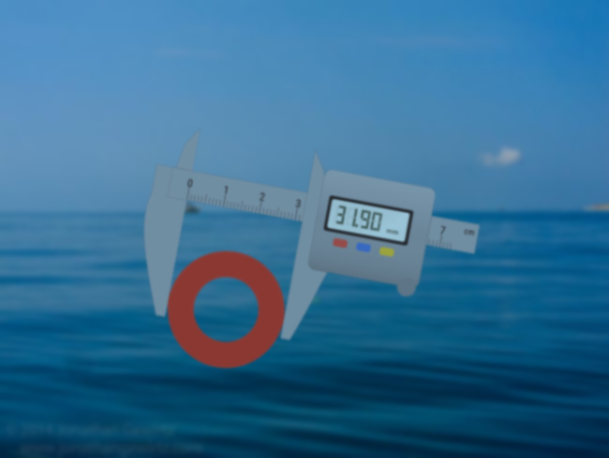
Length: {"value": 31.90, "unit": "mm"}
